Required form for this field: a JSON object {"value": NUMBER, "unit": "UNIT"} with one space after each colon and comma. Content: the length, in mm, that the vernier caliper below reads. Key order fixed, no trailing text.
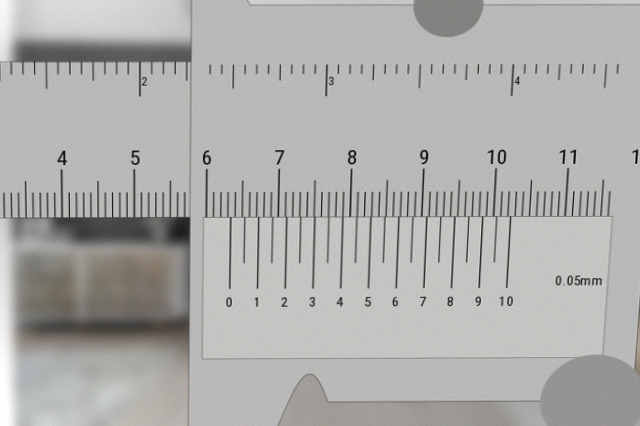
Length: {"value": 63.4, "unit": "mm"}
